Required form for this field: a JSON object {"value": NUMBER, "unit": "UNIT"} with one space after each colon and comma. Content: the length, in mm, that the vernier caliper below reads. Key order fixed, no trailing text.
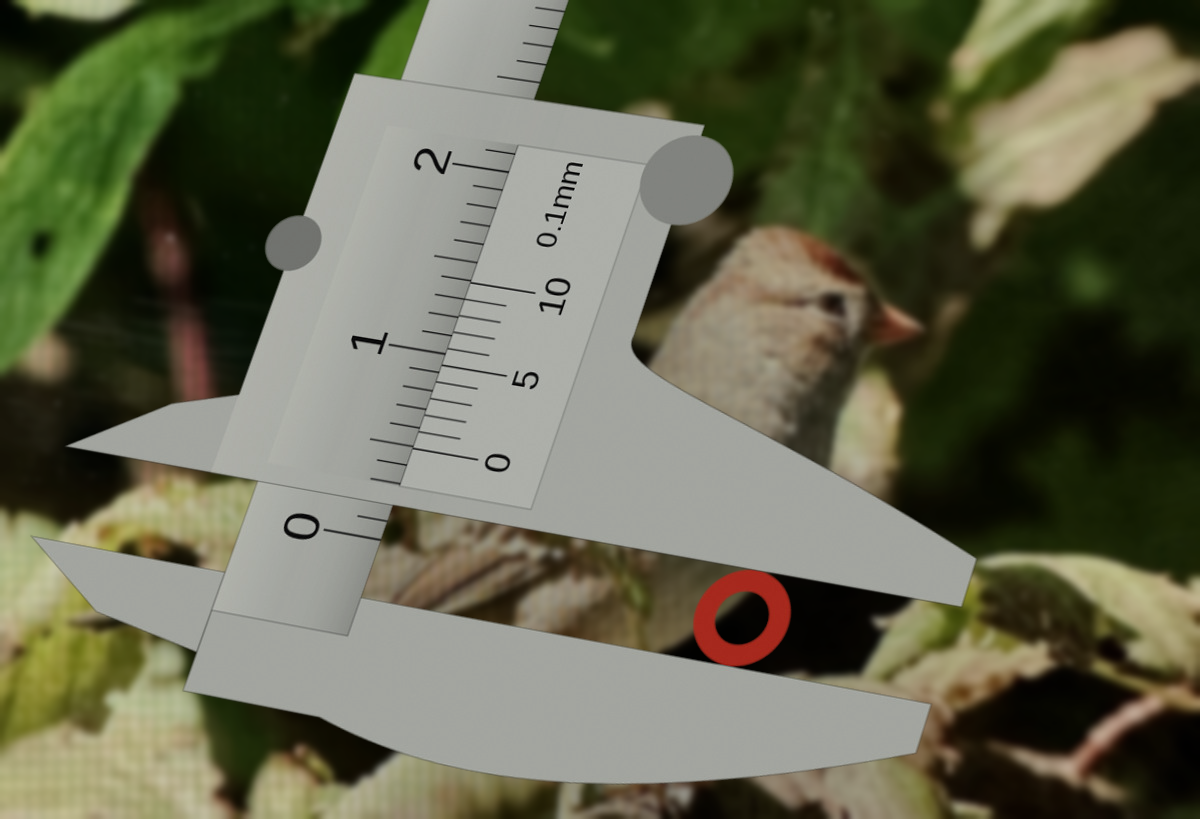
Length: {"value": 4.9, "unit": "mm"}
